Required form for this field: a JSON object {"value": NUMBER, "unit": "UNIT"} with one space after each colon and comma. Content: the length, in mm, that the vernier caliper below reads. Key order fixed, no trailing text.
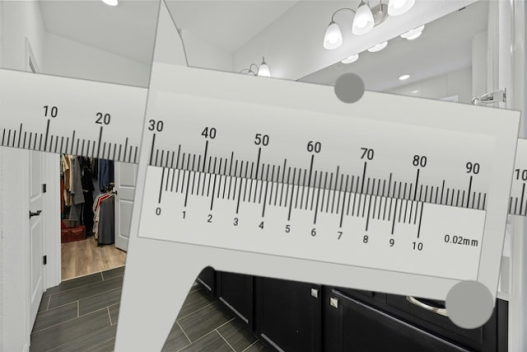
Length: {"value": 32.6, "unit": "mm"}
